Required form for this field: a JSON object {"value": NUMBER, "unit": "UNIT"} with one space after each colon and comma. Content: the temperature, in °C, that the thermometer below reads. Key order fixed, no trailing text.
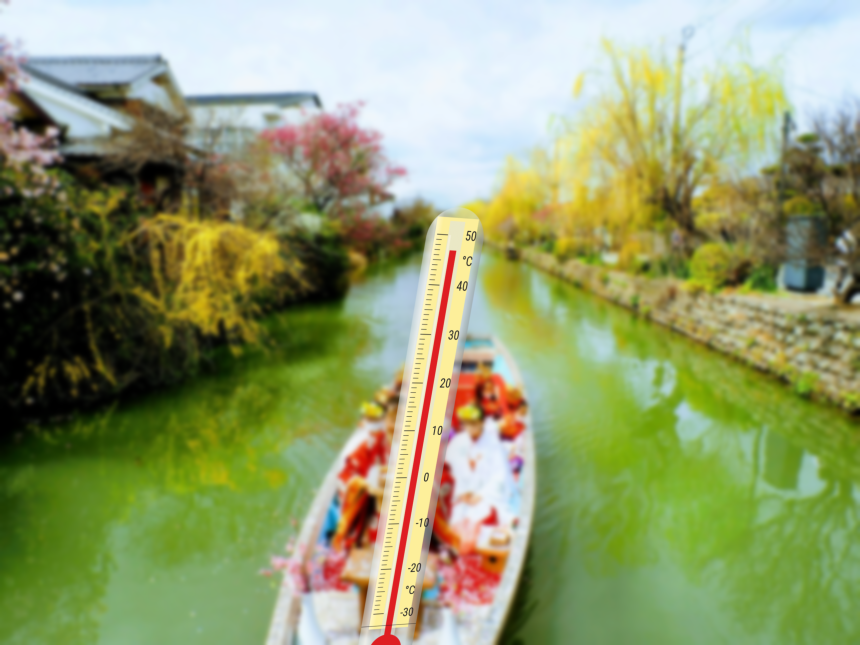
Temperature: {"value": 47, "unit": "°C"}
